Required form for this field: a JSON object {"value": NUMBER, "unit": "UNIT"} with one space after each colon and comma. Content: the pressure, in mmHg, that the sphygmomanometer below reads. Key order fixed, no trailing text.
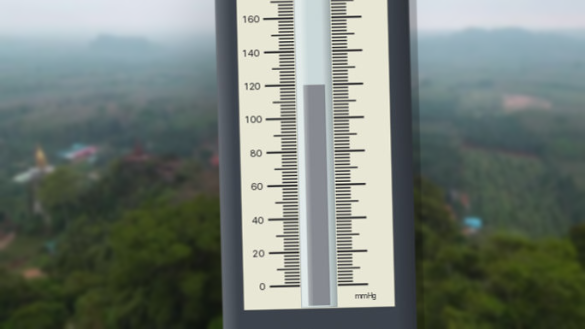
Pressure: {"value": 120, "unit": "mmHg"}
